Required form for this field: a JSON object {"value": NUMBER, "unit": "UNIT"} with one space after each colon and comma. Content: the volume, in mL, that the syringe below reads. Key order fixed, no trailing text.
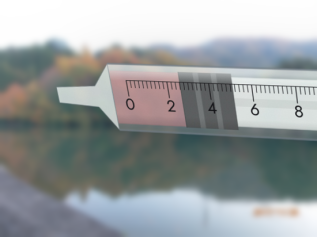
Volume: {"value": 2.6, "unit": "mL"}
